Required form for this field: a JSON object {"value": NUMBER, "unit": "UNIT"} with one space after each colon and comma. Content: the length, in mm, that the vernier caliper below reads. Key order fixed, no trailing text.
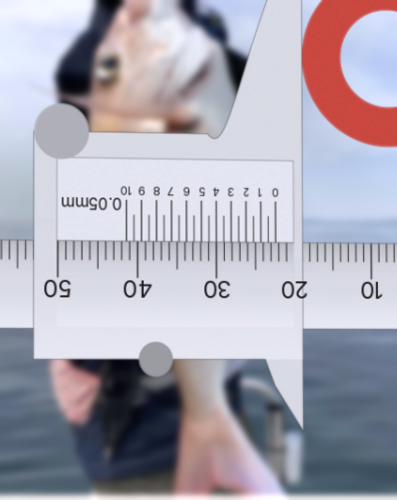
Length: {"value": 22.4, "unit": "mm"}
